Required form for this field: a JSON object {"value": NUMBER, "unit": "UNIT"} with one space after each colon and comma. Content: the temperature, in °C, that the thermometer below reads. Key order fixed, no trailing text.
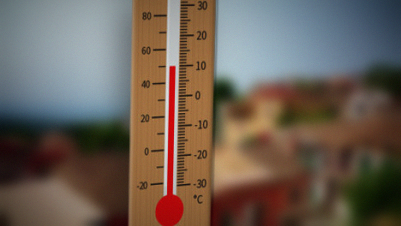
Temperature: {"value": 10, "unit": "°C"}
